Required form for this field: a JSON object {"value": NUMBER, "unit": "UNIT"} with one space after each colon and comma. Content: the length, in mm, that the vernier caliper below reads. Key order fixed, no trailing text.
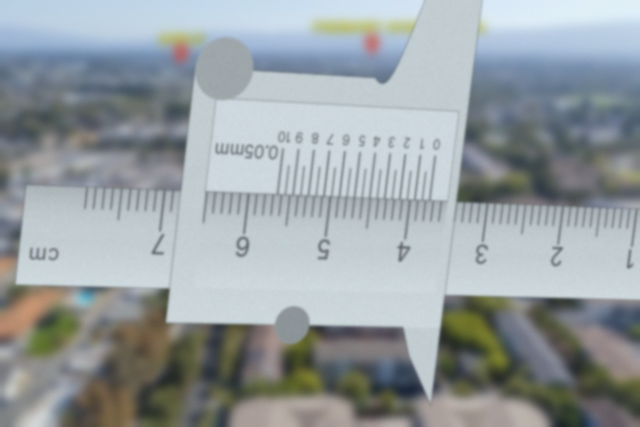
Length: {"value": 37.5, "unit": "mm"}
